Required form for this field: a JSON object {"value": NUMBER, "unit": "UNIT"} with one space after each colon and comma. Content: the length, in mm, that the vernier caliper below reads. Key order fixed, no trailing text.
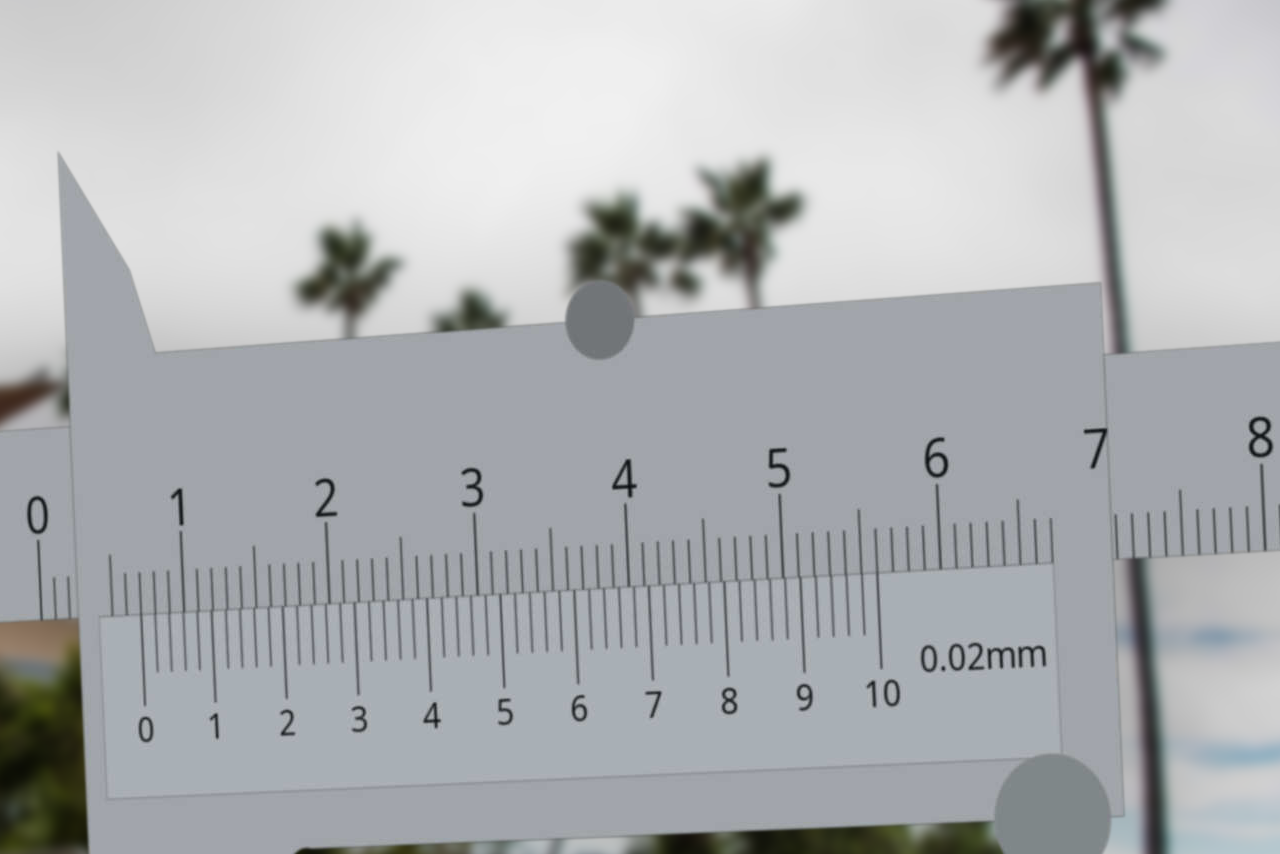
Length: {"value": 7.0, "unit": "mm"}
